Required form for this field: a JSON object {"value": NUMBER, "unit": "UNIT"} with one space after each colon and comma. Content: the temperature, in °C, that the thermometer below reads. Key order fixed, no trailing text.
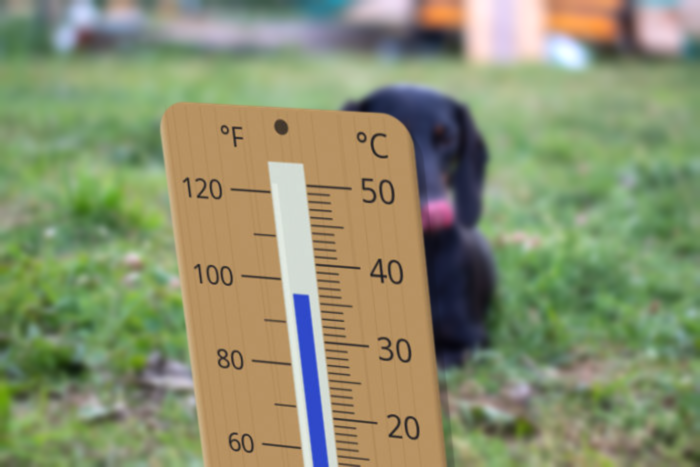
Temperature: {"value": 36, "unit": "°C"}
